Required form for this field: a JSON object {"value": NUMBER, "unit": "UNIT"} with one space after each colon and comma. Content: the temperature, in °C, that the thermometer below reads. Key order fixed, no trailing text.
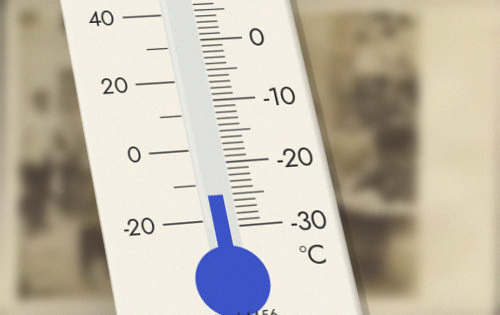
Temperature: {"value": -25, "unit": "°C"}
